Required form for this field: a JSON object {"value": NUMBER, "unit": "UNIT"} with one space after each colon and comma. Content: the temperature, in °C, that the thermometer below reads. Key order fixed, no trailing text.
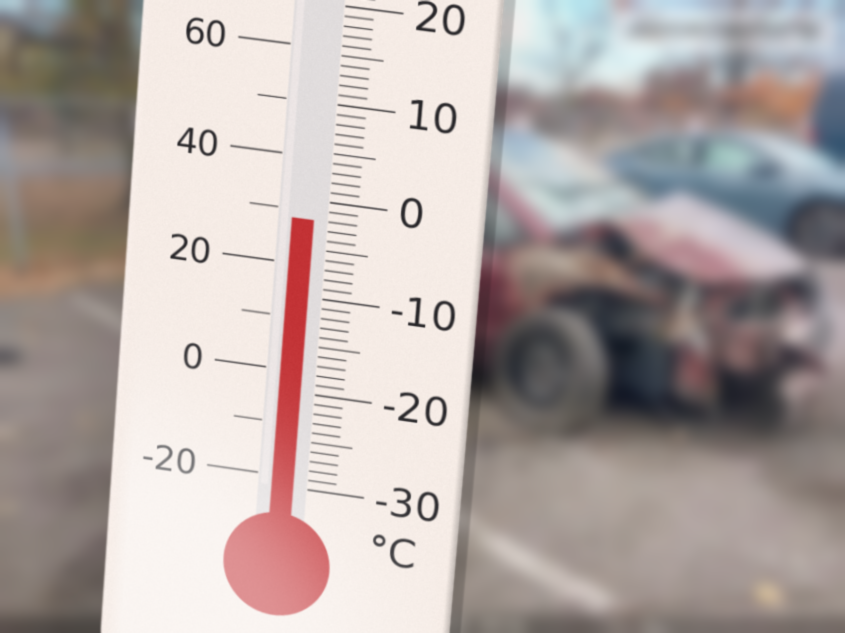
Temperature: {"value": -2, "unit": "°C"}
